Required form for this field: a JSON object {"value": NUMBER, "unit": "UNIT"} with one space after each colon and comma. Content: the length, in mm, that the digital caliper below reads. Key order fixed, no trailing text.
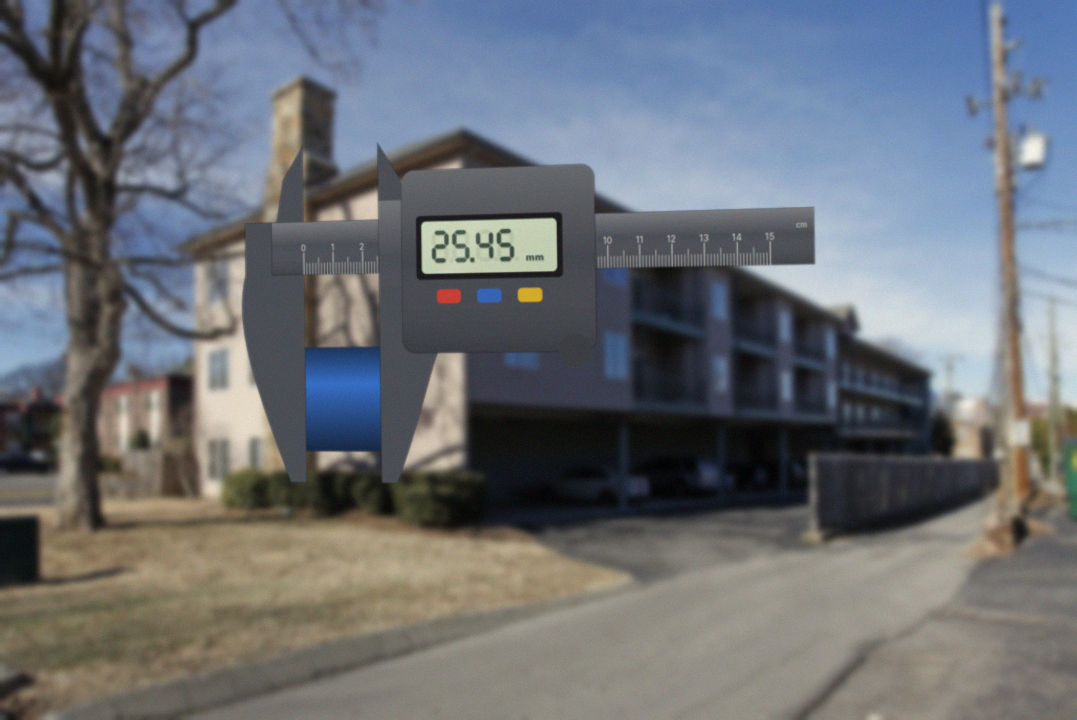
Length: {"value": 25.45, "unit": "mm"}
